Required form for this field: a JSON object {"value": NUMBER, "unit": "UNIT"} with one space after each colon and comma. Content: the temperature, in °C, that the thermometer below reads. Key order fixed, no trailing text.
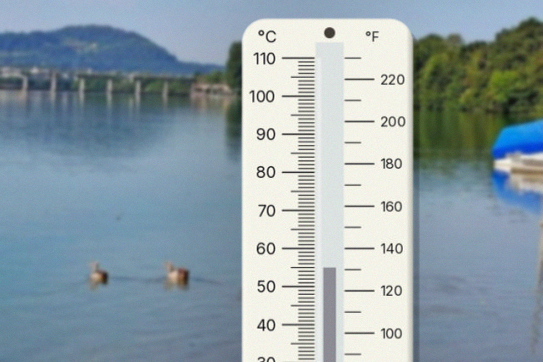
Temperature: {"value": 55, "unit": "°C"}
